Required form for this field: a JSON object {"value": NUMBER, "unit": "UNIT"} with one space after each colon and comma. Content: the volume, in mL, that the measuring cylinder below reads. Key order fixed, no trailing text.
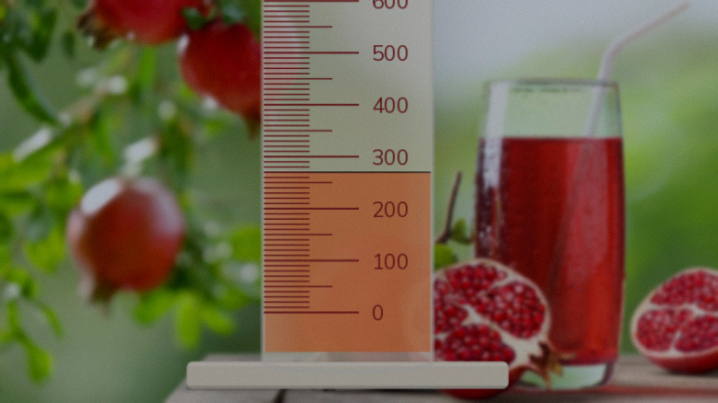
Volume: {"value": 270, "unit": "mL"}
